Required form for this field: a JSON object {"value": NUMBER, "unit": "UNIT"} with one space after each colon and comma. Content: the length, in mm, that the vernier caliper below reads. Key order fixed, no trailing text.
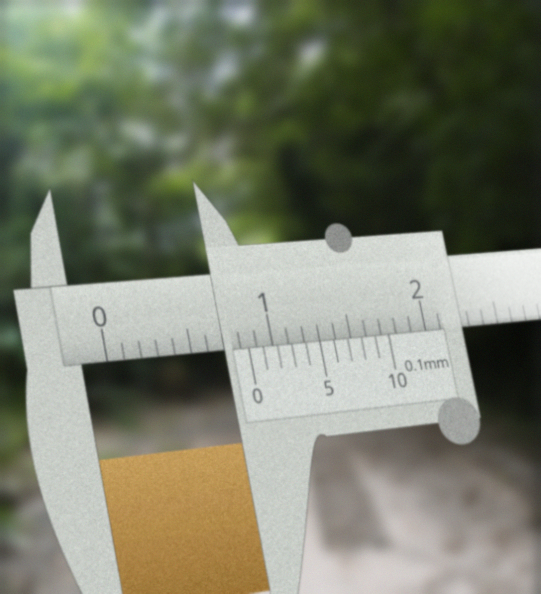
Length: {"value": 8.5, "unit": "mm"}
